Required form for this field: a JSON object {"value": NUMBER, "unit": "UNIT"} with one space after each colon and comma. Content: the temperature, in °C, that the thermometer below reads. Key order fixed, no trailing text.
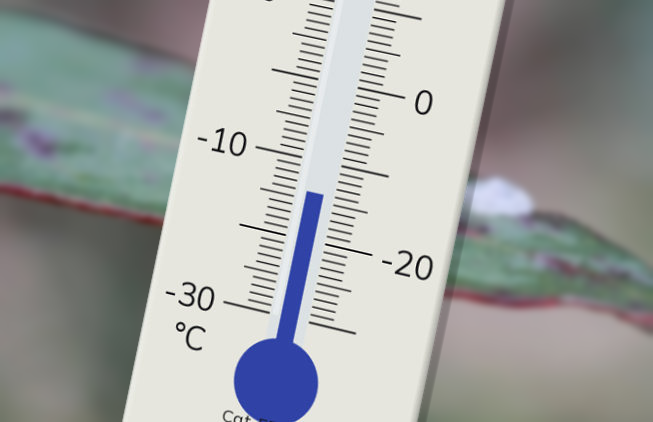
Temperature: {"value": -14, "unit": "°C"}
